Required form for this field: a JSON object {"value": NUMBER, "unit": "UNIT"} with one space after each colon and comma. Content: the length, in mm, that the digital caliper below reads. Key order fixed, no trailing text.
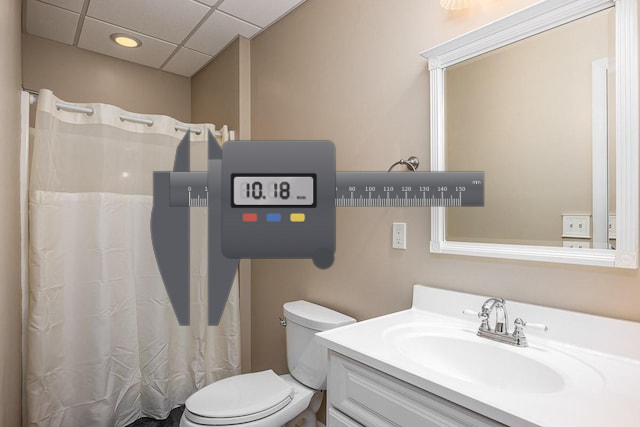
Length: {"value": 10.18, "unit": "mm"}
